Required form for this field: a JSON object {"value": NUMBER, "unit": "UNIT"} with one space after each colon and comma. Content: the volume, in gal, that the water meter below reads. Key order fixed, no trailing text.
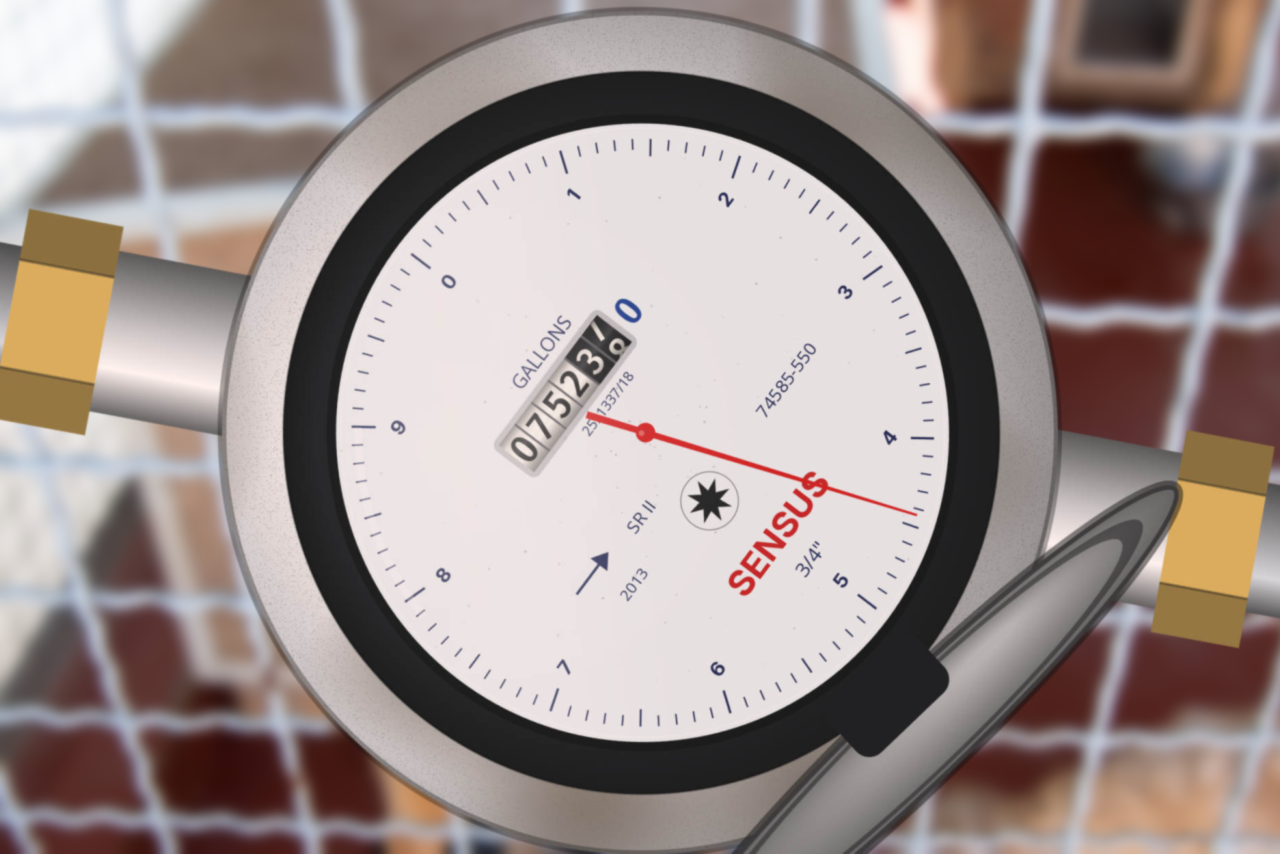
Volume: {"value": 752374.4, "unit": "gal"}
